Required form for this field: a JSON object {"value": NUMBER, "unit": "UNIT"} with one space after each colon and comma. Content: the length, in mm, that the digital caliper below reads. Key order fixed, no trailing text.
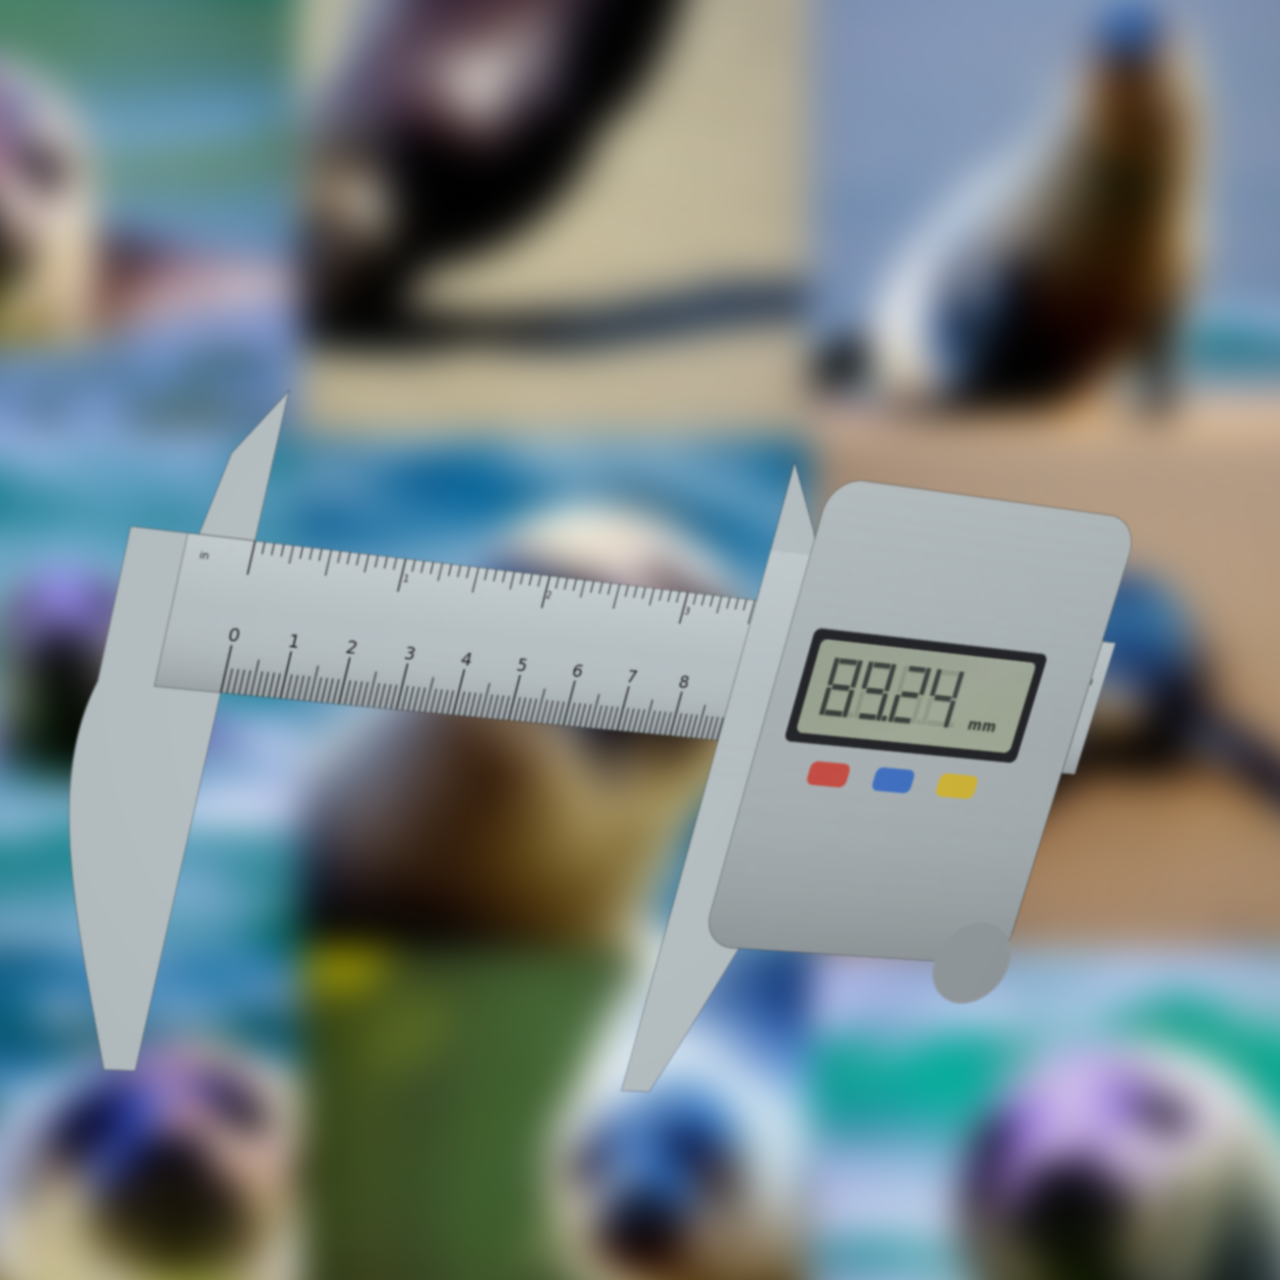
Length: {"value": 89.24, "unit": "mm"}
